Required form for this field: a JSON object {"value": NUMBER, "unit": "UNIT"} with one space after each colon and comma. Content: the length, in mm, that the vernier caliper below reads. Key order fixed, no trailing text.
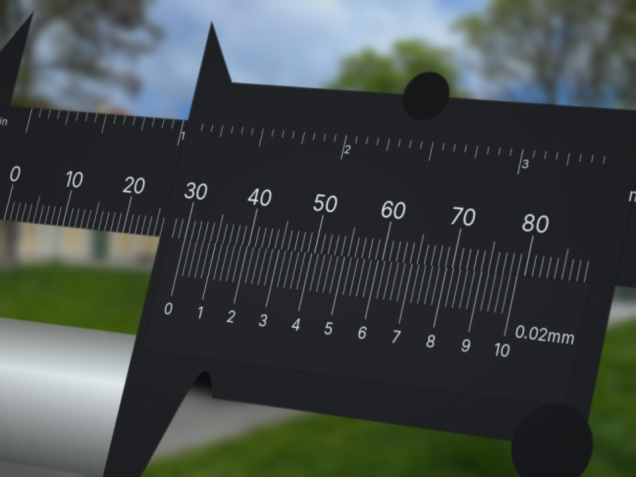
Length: {"value": 30.0, "unit": "mm"}
